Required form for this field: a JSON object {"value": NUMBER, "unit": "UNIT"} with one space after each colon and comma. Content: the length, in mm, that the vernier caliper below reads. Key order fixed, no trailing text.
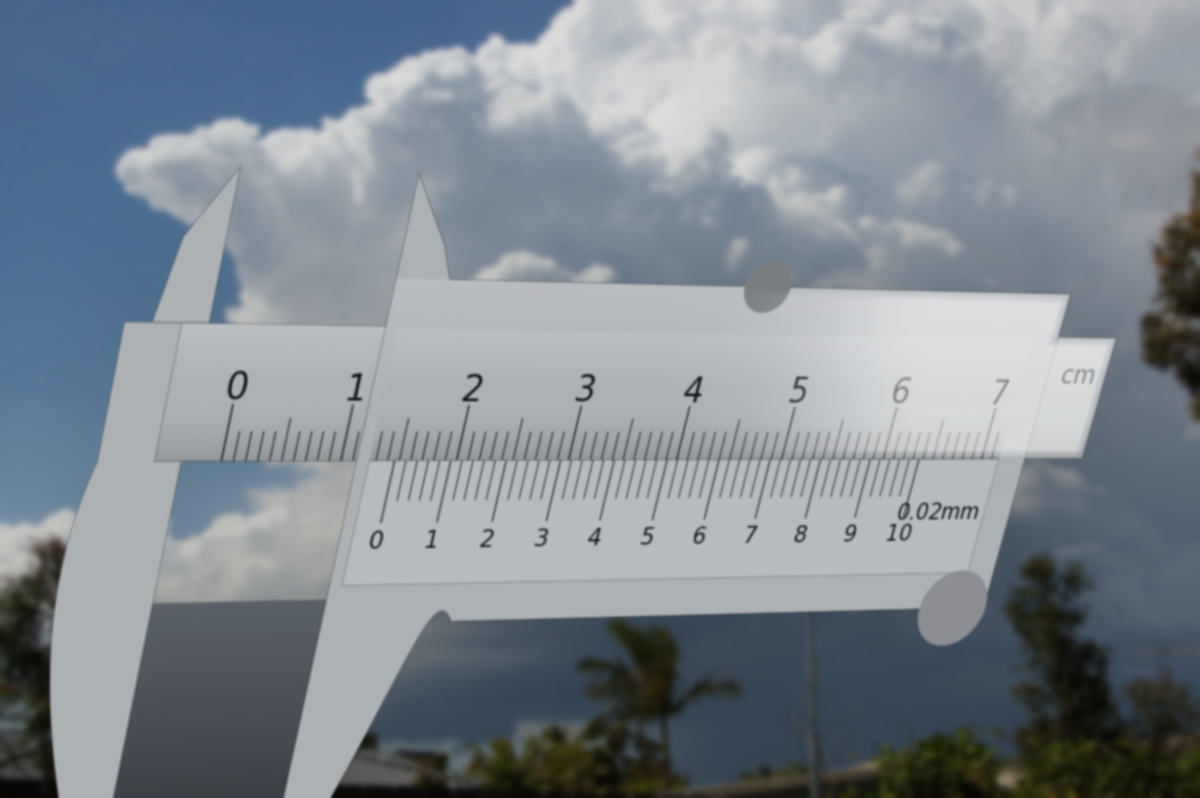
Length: {"value": 14.6, "unit": "mm"}
